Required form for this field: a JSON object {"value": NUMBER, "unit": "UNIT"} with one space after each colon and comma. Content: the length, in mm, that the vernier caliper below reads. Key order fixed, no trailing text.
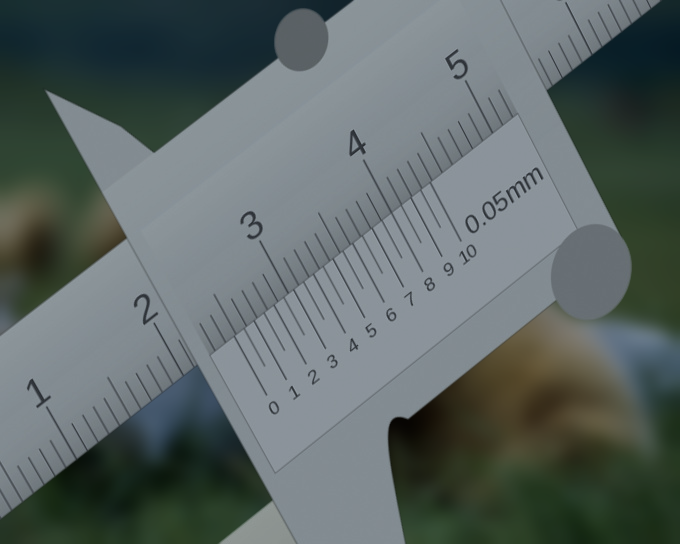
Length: {"value": 24.8, "unit": "mm"}
